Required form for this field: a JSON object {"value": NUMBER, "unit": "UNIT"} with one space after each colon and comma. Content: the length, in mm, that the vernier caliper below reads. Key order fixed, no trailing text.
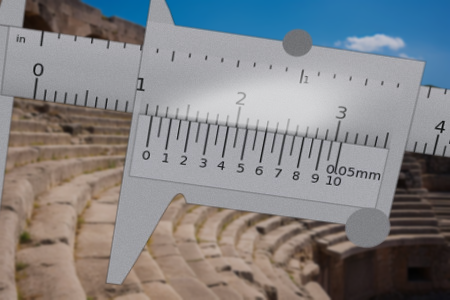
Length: {"value": 11.6, "unit": "mm"}
